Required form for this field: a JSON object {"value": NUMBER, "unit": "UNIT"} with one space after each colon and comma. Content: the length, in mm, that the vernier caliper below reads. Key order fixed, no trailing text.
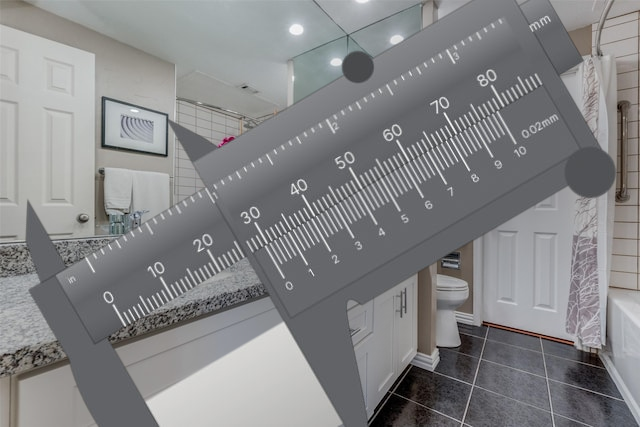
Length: {"value": 29.5, "unit": "mm"}
